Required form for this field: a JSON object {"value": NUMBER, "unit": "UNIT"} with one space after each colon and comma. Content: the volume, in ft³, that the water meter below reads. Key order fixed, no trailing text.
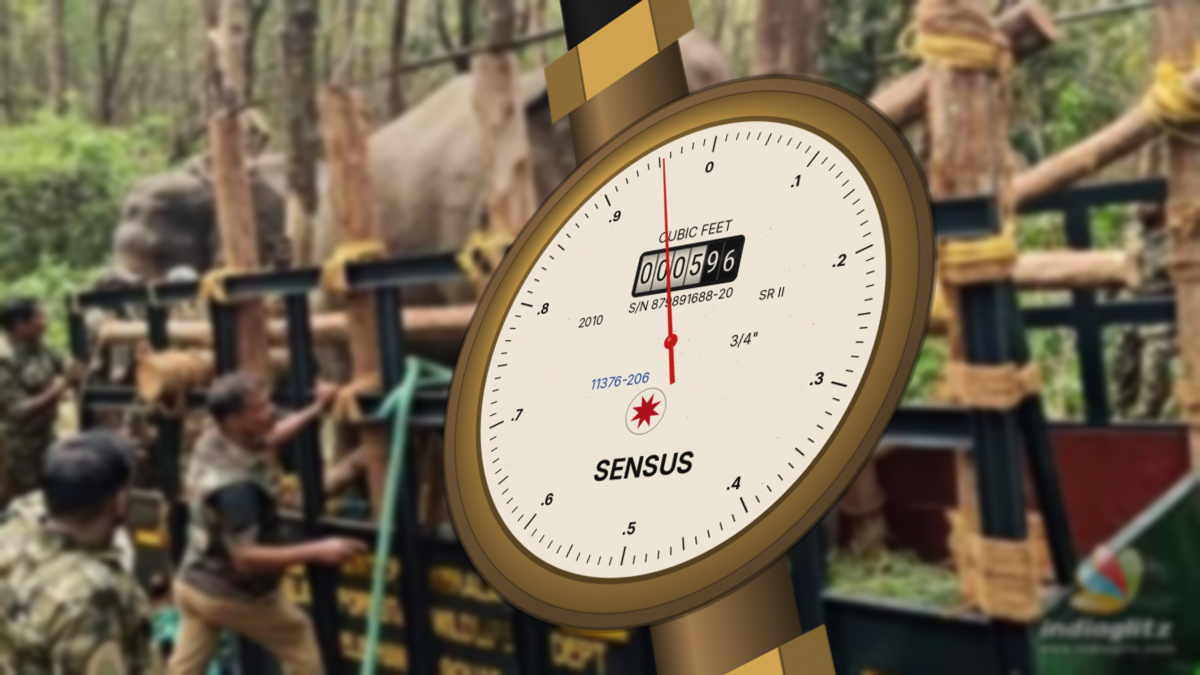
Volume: {"value": 595.95, "unit": "ft³"}
